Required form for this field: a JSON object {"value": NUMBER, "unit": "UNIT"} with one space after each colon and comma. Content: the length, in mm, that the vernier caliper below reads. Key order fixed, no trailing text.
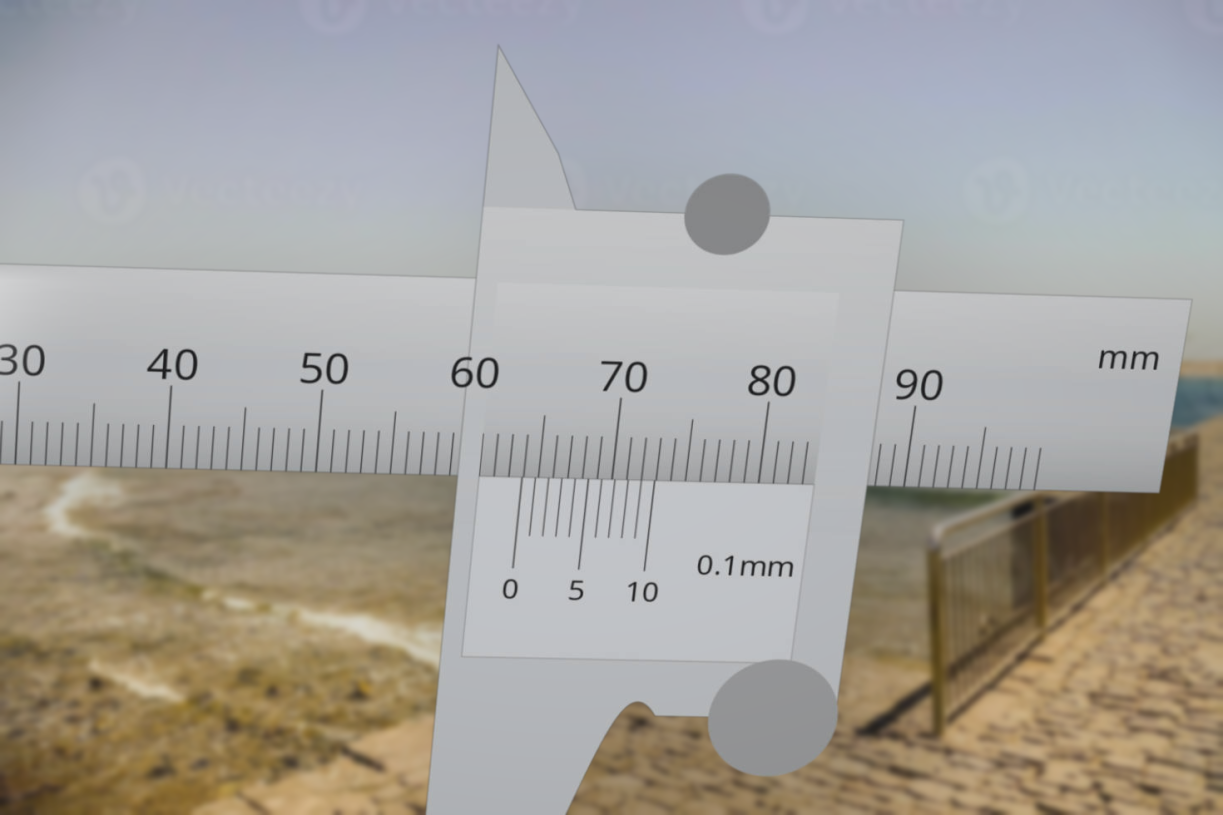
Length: {"value": 63.9, "unit": "mm"}
